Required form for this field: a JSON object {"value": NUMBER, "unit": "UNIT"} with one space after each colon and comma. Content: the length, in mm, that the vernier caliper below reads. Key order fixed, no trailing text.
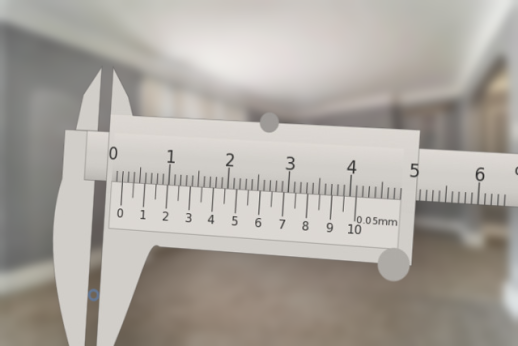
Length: {"value": 2.0, "unit": "mm"}
